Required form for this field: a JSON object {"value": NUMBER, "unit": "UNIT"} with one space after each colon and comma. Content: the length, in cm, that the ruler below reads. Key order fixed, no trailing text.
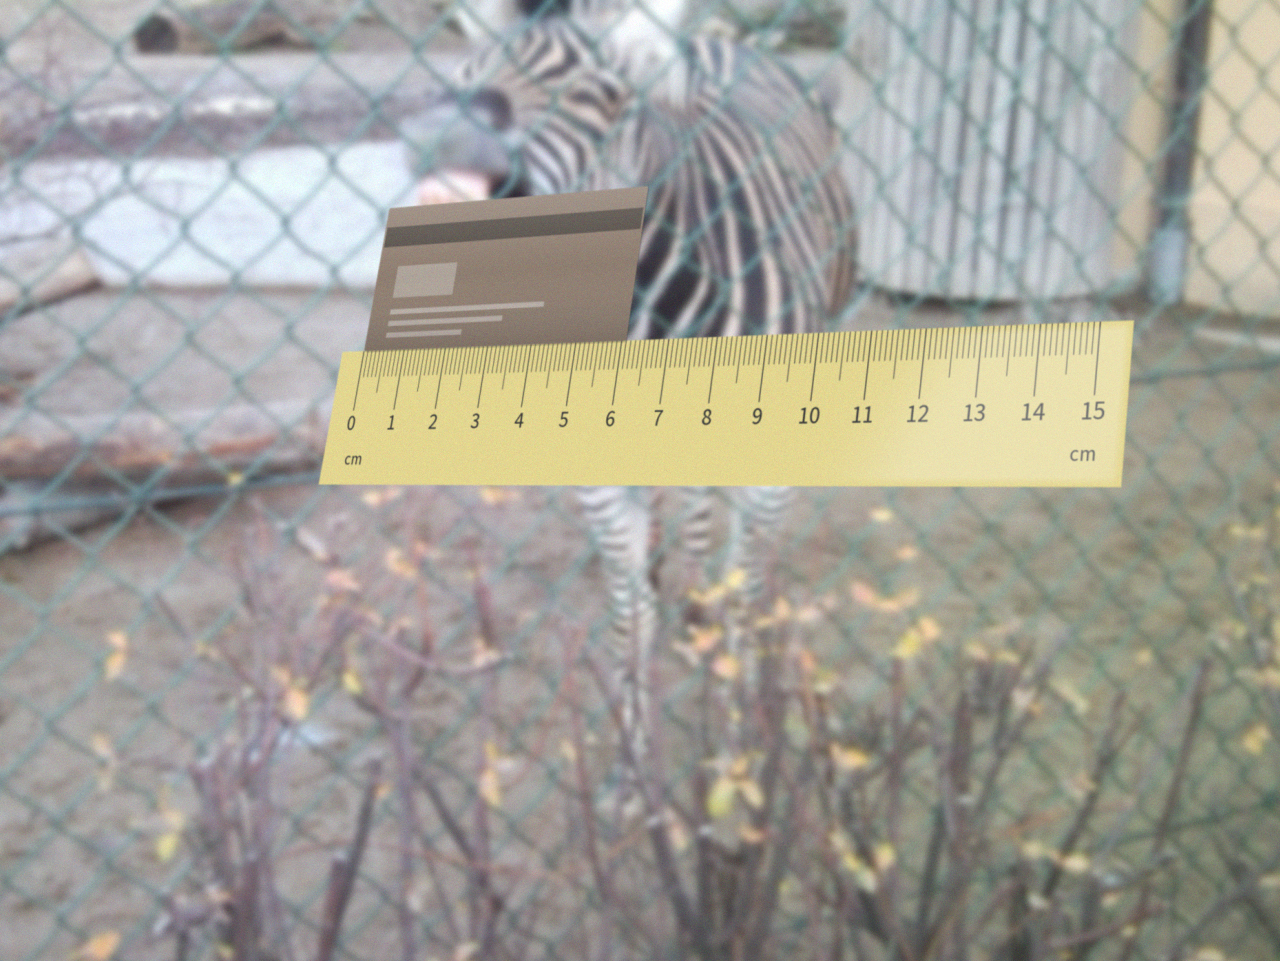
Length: {"value": 6.1, "unit": "cm"}
